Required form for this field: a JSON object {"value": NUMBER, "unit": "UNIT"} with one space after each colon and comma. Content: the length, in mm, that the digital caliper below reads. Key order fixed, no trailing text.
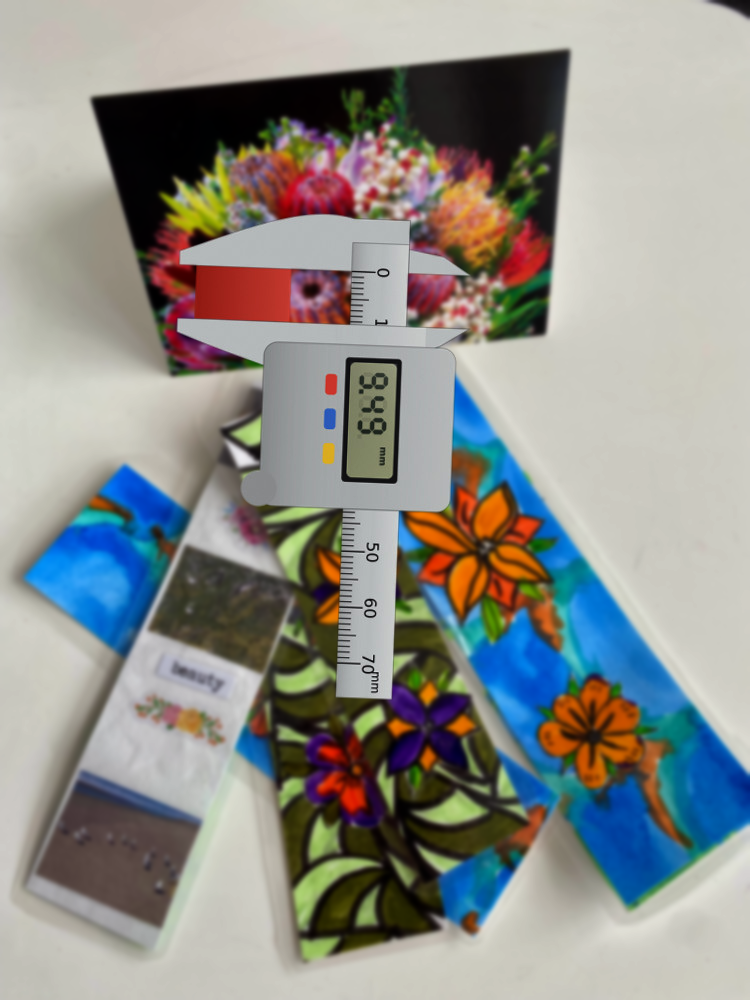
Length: {"value": 9.49, "unit": "mm"}
